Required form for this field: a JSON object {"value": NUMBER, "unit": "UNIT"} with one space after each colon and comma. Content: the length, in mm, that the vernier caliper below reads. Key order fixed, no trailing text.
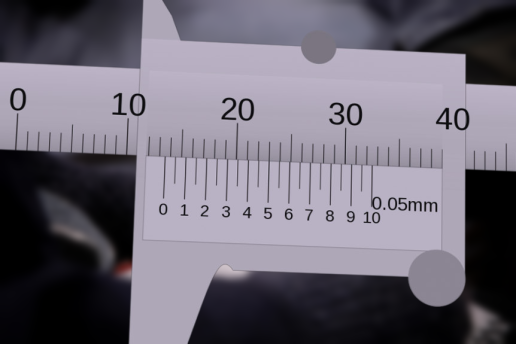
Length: {"value": 13.5, "unit": "mm"}
